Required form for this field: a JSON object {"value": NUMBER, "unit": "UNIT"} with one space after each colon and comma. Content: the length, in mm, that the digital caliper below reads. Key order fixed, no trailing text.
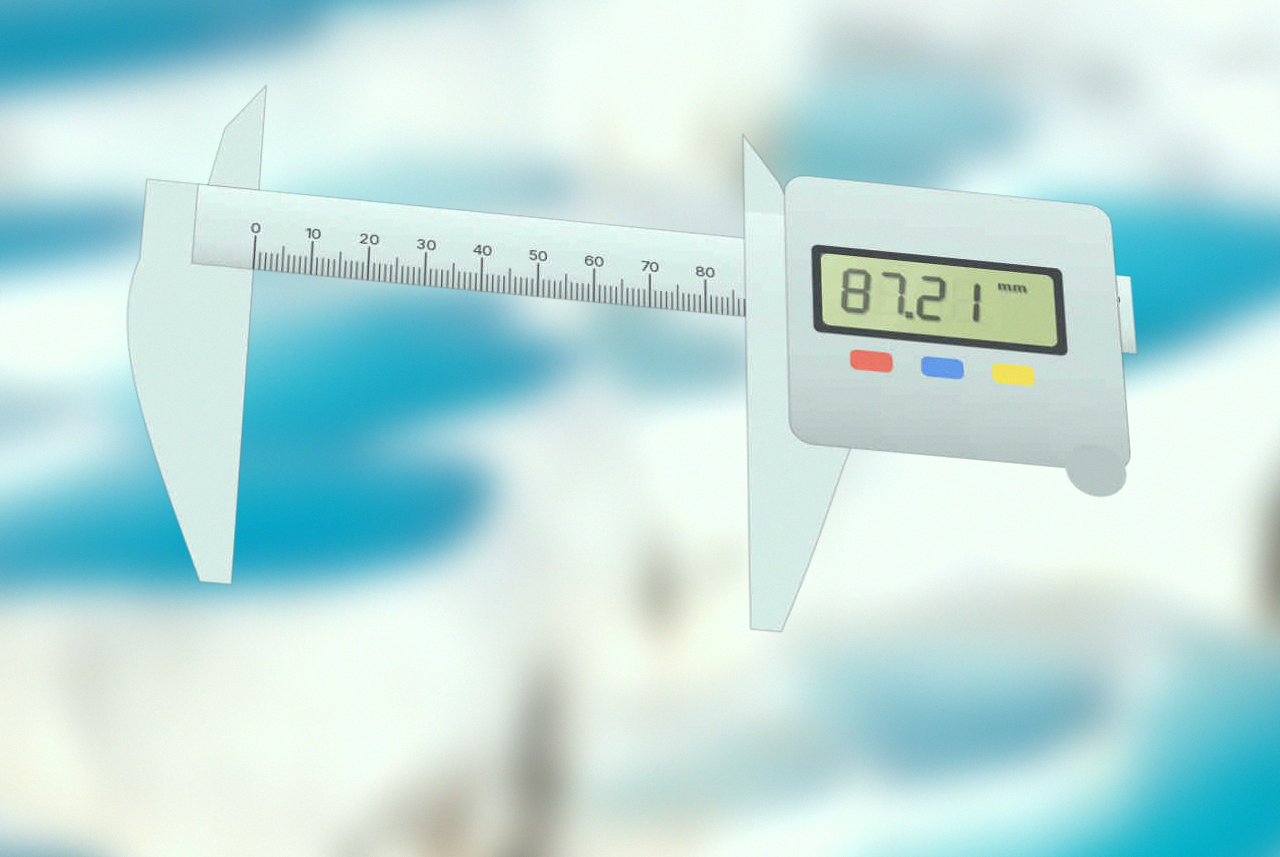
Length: {"value": 87.21, "unit": "mm"}
